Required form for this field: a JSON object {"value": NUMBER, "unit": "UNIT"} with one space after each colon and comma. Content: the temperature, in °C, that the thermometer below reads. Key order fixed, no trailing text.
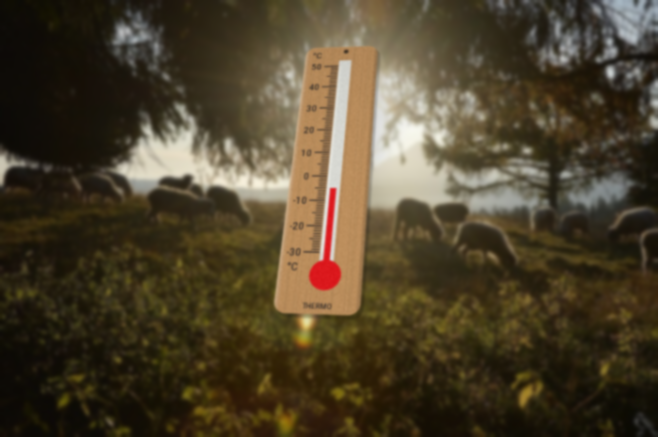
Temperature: {"value": -5, "unit": "°C"}
